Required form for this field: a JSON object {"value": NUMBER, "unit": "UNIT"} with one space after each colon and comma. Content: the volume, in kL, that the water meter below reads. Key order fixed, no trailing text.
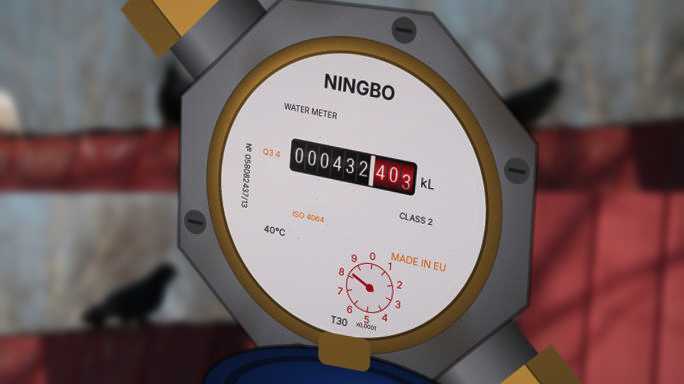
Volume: {"value": 432.4028, "unit": "kL"}
